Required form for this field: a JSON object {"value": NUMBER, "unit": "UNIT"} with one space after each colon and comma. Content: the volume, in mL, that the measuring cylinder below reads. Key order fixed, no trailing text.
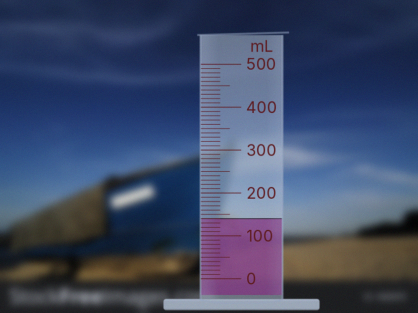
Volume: {"value": 140, "unit": "mL"}
